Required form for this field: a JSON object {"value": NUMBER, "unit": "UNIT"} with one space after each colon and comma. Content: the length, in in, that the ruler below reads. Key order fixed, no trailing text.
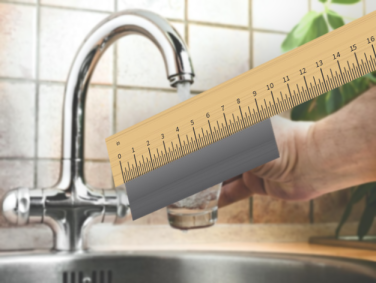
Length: {"value": 9.5, "unit": "in"}
